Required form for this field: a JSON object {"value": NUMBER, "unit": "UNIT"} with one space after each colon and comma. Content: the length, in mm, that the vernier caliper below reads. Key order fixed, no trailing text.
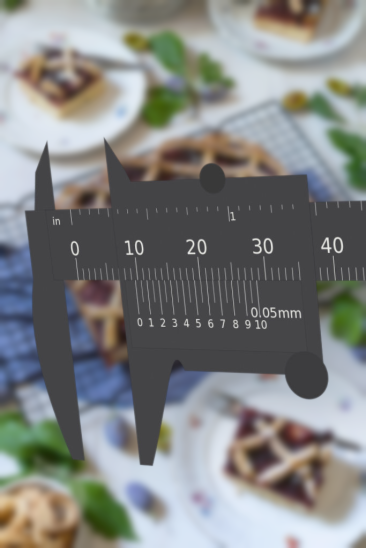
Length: {"value": 9.6, "unit": "mm"}
